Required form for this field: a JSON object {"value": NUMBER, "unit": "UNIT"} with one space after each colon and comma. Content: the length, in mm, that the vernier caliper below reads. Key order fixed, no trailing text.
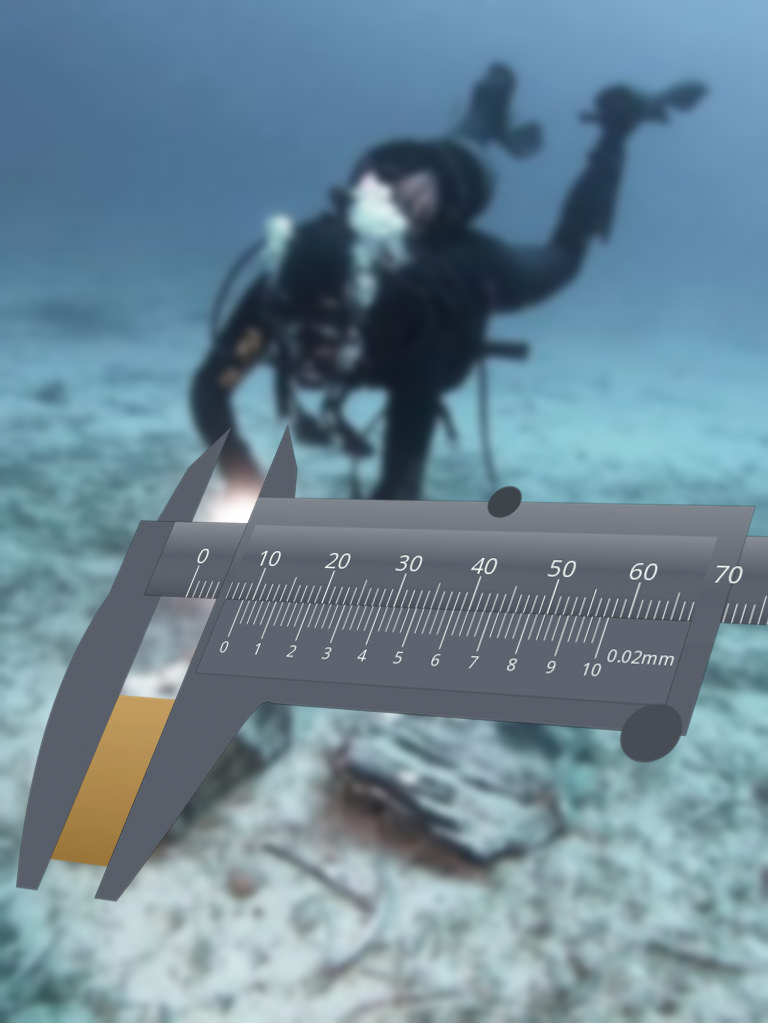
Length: {"value": 8.6, "unit": "mm"}
